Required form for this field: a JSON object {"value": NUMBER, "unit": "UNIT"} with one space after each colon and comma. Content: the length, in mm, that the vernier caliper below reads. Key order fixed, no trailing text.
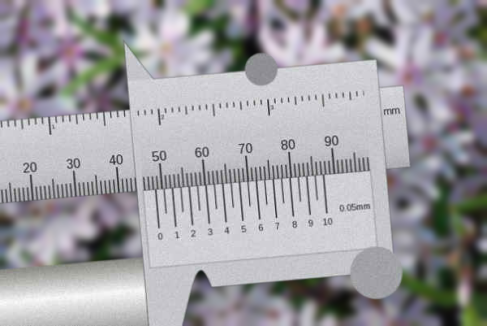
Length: {"value": 48.5, "unit": "mm"}
